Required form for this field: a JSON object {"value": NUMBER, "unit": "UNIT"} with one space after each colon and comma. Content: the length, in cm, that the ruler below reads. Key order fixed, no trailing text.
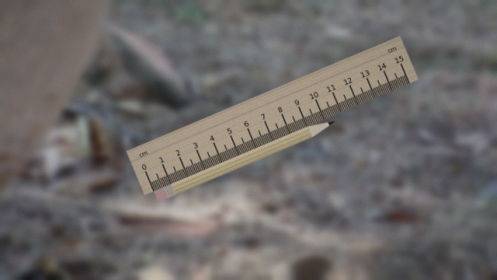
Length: {"value": 10.5, "unit": "cm"}
